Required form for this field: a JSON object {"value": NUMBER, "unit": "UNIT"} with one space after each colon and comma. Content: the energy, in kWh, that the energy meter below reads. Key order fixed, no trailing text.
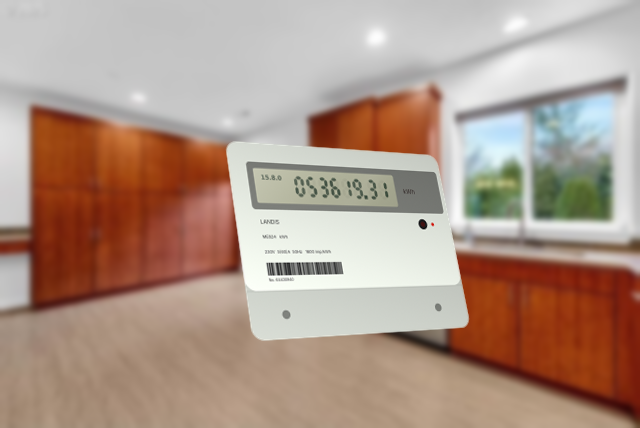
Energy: {"value": 53619.31, "unit": "kWh"}
